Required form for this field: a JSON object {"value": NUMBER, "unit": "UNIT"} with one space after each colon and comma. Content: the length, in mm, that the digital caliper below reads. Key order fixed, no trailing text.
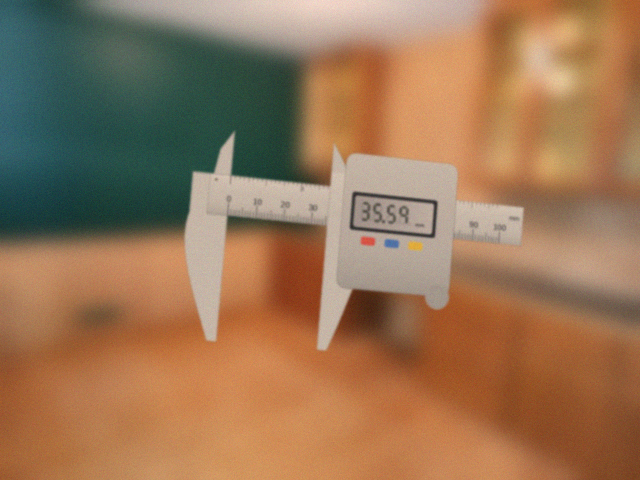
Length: {"value": 35.59, "unit": "mm"}
